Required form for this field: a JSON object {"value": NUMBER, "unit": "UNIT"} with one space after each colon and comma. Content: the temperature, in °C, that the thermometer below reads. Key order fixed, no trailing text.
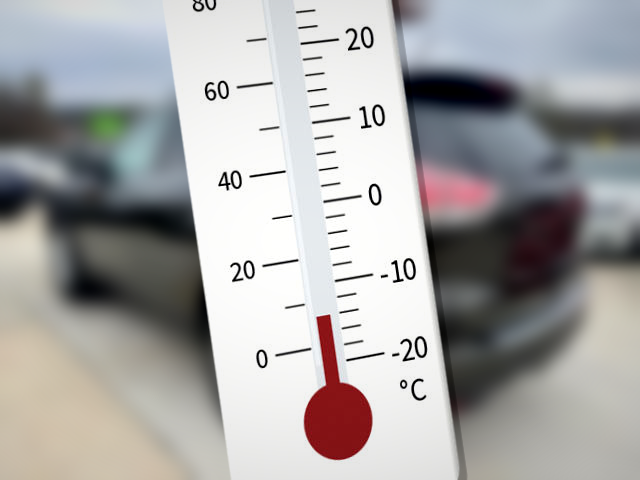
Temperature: {"value": -14, "unit": "°C"}
